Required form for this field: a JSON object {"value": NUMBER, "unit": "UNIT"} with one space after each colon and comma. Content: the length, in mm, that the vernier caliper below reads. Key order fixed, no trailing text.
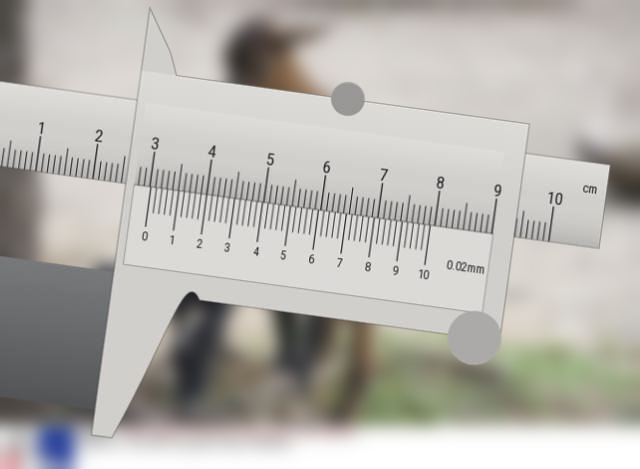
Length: {"value": 30.2, "unit": "mm"}
